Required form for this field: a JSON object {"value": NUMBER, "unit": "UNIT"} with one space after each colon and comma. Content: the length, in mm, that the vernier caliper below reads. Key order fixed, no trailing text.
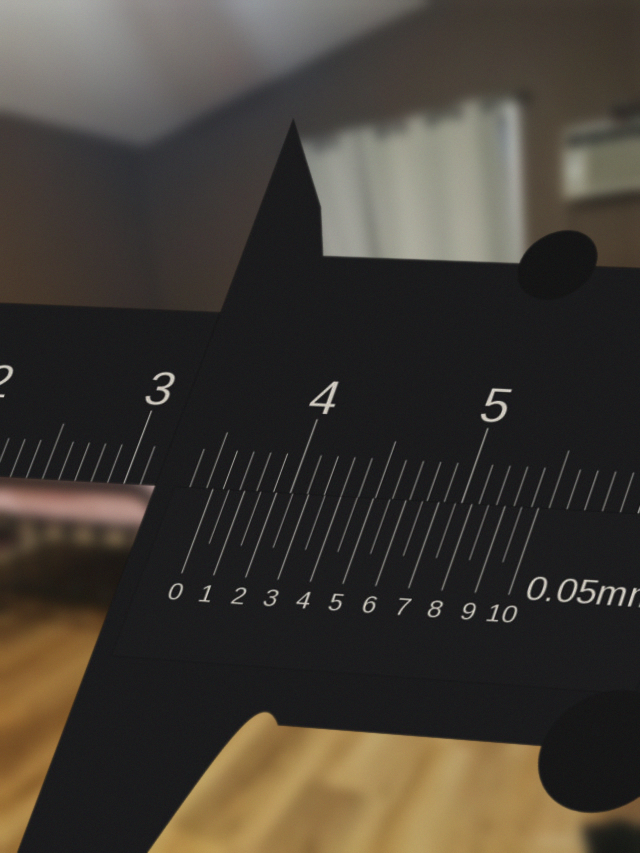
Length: {"value": 35.4, "unit": "mm"}
